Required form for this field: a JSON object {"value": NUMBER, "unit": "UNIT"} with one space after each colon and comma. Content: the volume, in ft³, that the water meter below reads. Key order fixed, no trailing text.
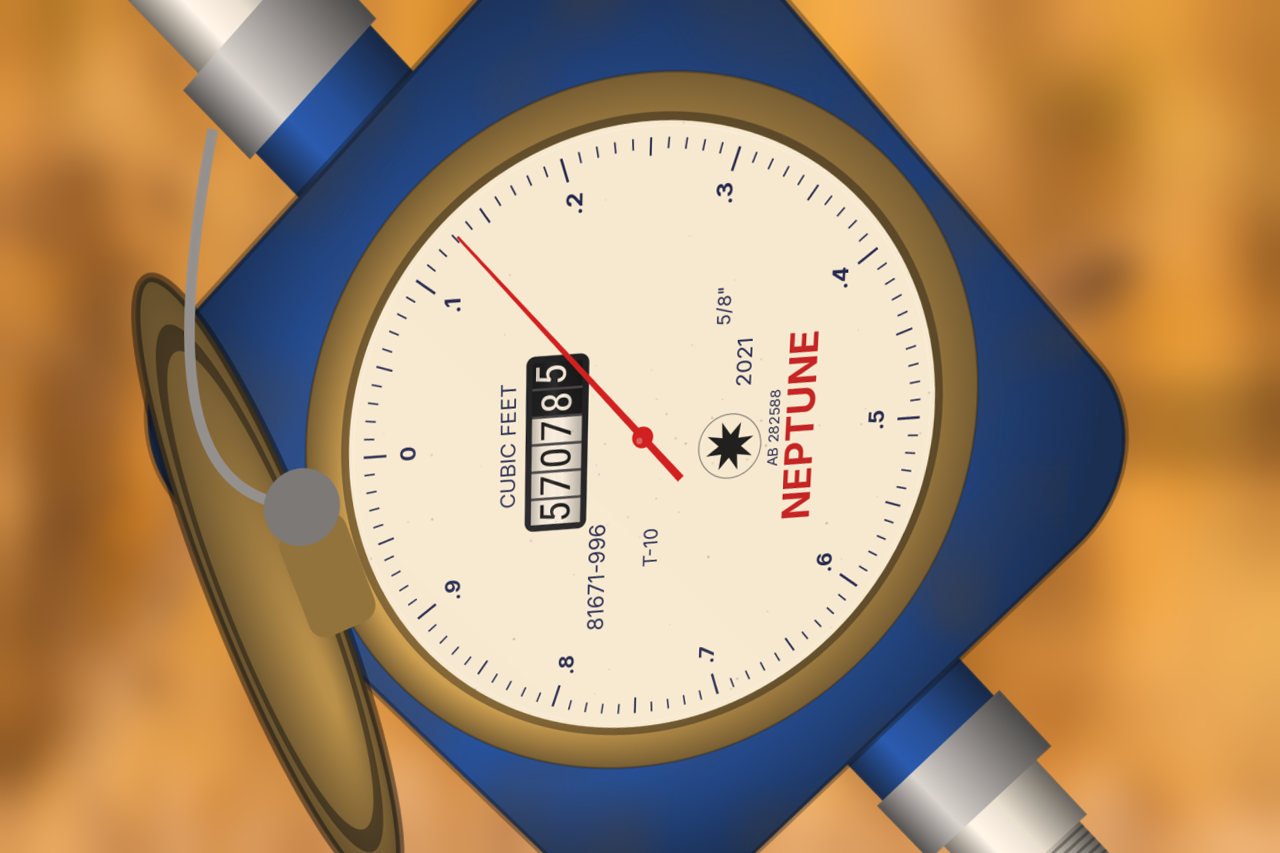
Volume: {"value": 570785.13, "unit": "ft³"}
